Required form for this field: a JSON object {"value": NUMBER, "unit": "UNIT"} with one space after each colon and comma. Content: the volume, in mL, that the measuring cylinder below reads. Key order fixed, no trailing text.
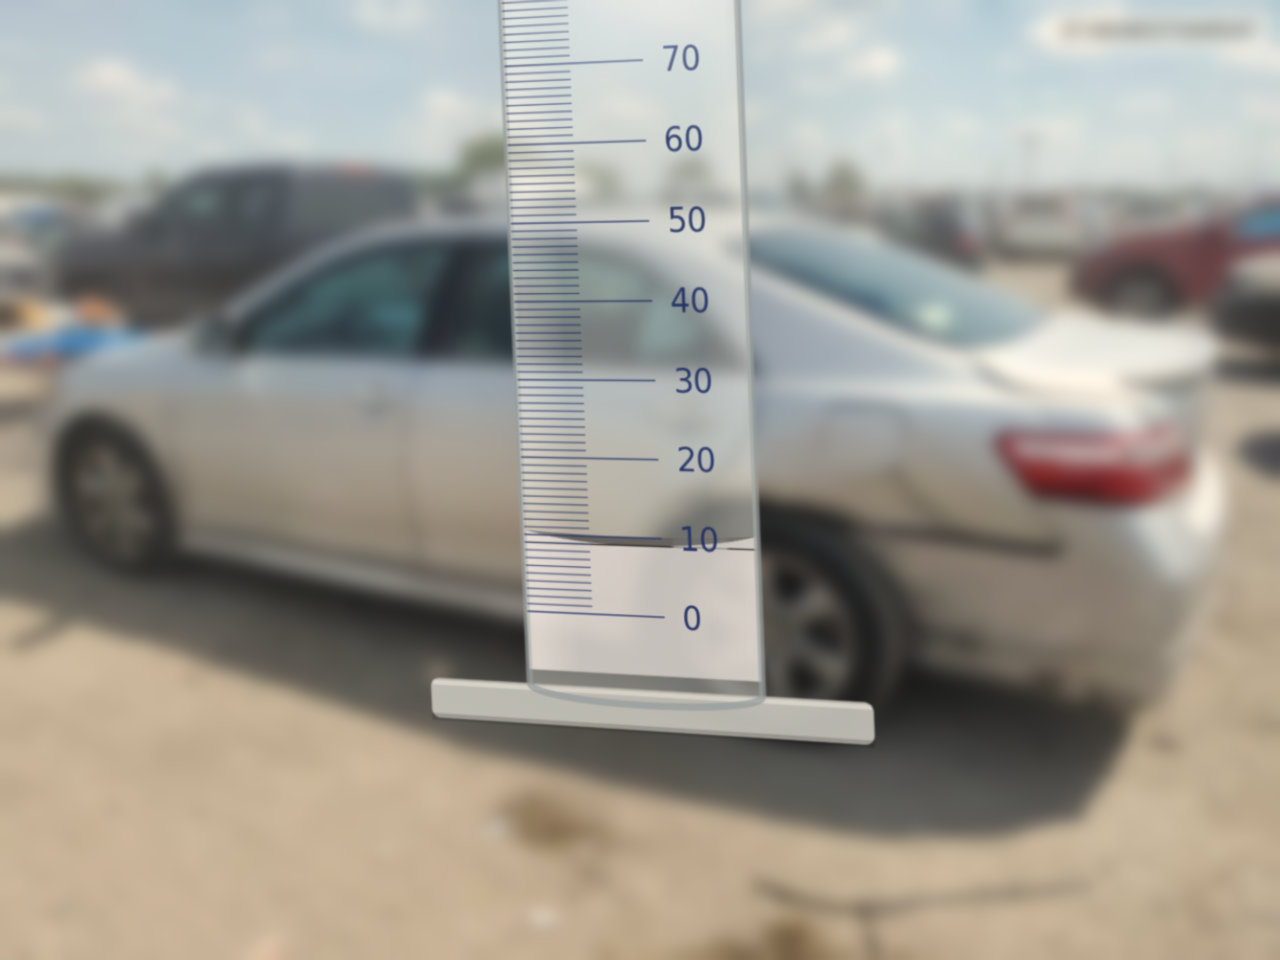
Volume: {"value": 9, "unit": "mL"}
